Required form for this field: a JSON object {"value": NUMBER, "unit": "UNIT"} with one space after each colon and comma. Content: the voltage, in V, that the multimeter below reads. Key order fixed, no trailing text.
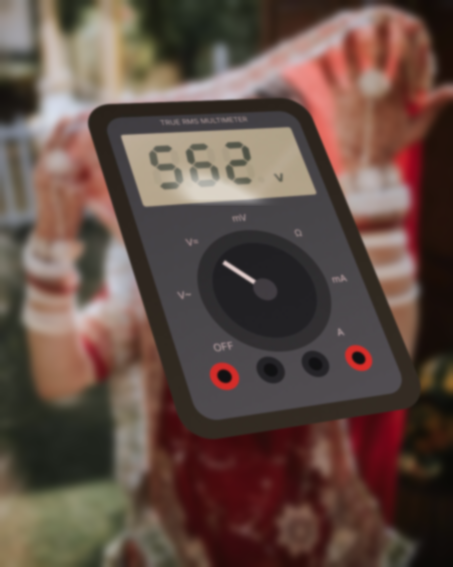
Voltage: {"value": 562, "unit": "V"}
